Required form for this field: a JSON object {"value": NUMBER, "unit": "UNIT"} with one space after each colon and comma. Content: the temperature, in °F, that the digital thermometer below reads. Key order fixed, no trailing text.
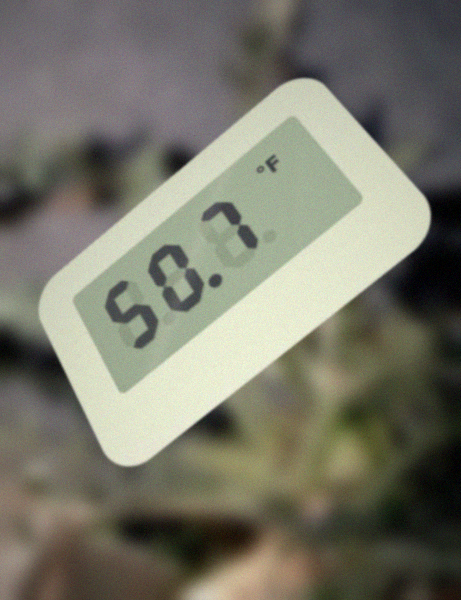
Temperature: {"value": 50.7, "unit": "°F"}
